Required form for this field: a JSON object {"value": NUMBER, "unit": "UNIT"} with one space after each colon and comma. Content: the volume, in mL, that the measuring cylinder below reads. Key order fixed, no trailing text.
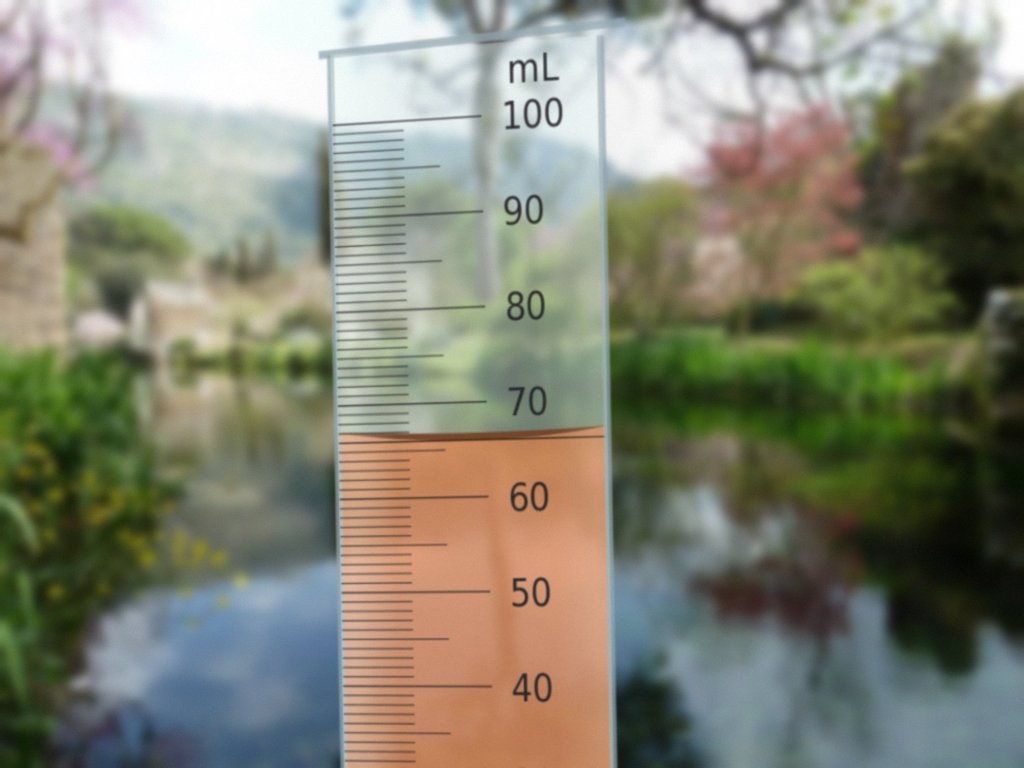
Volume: {"value": 66, "unit": "mL"}
